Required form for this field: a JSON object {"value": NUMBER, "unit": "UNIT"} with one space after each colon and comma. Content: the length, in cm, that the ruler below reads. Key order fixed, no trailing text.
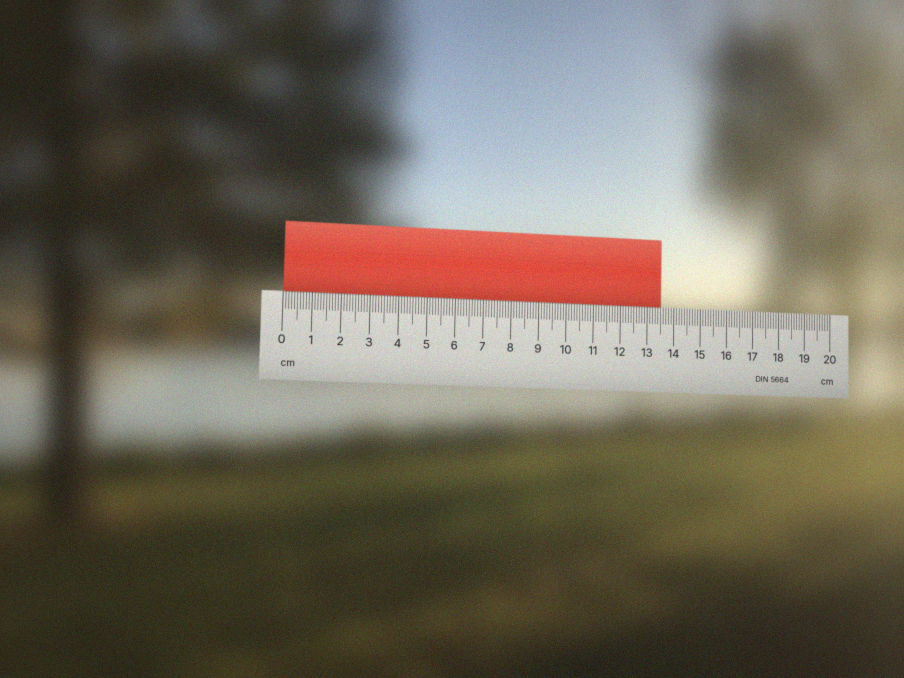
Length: {"value": 13.5, "unit": "cm"}
